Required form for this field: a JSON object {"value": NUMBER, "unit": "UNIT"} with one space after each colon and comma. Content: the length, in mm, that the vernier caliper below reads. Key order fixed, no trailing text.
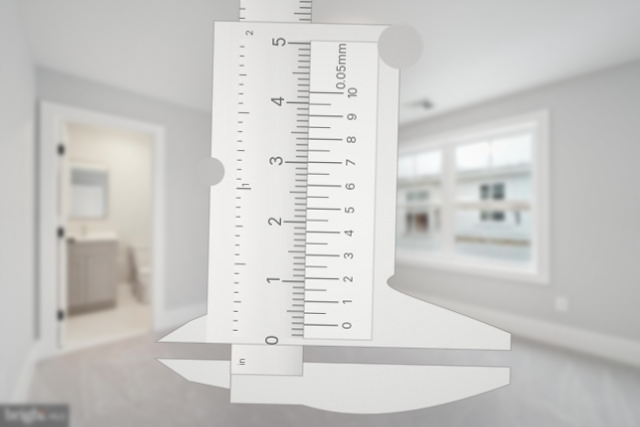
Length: {"value": 2.8, "unit": "mm"}
